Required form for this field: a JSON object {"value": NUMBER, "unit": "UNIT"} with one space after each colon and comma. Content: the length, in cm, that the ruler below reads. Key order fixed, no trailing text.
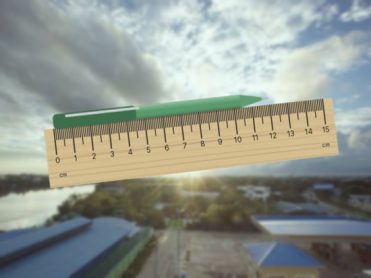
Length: {"value": 12, "unit": "cm"}
